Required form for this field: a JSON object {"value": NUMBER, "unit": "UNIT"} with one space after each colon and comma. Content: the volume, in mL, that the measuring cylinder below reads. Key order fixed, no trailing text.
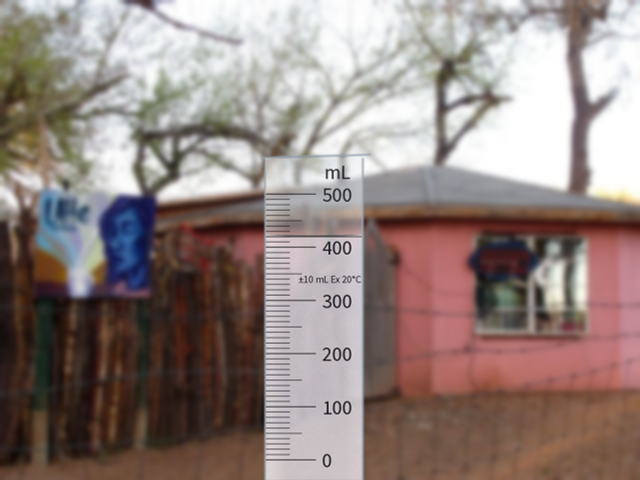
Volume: {"value": 420, "unit": "mL"}
